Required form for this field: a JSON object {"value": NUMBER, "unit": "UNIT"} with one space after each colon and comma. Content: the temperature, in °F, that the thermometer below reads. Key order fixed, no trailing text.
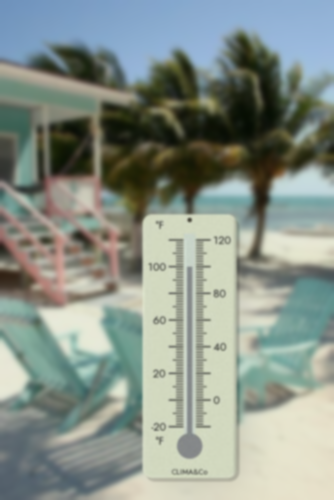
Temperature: {"value": 100, "unit": "°F"}
